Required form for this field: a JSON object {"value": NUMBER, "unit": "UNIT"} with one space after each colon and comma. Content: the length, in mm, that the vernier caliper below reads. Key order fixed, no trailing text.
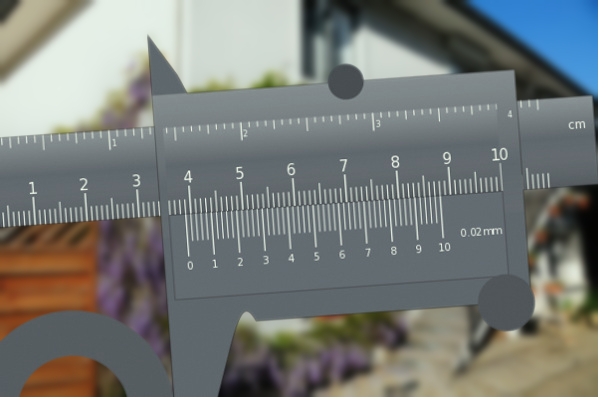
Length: {"value": 39.0, "unit": "mm"}
